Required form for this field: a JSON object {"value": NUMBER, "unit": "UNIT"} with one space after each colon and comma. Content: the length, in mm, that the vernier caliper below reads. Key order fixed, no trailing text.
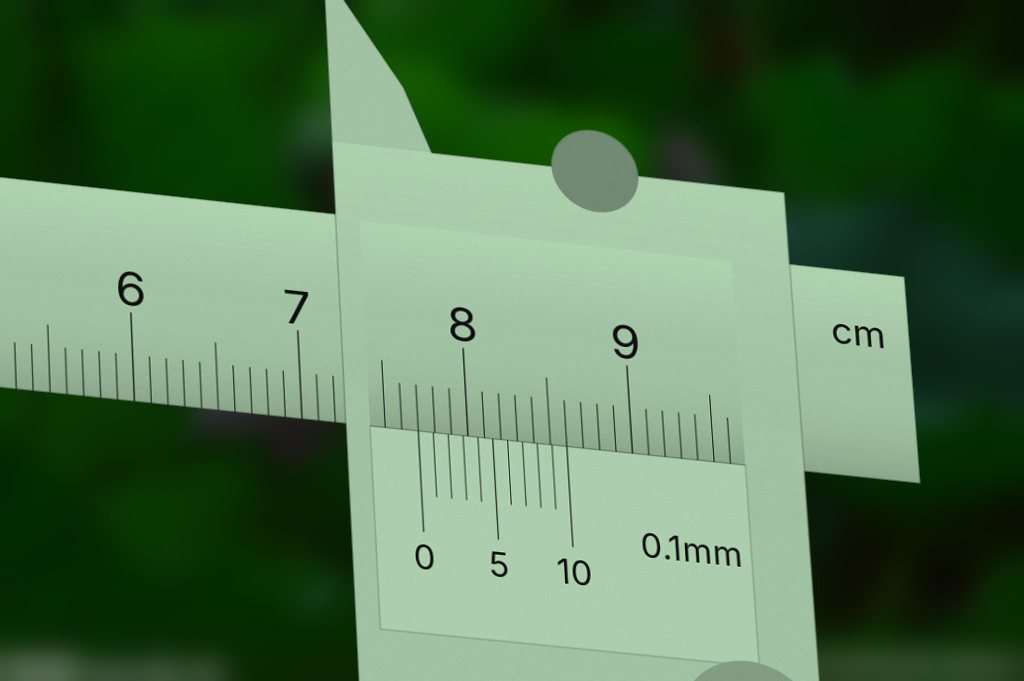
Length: {"value": 77.0, "unit": "mm"}
